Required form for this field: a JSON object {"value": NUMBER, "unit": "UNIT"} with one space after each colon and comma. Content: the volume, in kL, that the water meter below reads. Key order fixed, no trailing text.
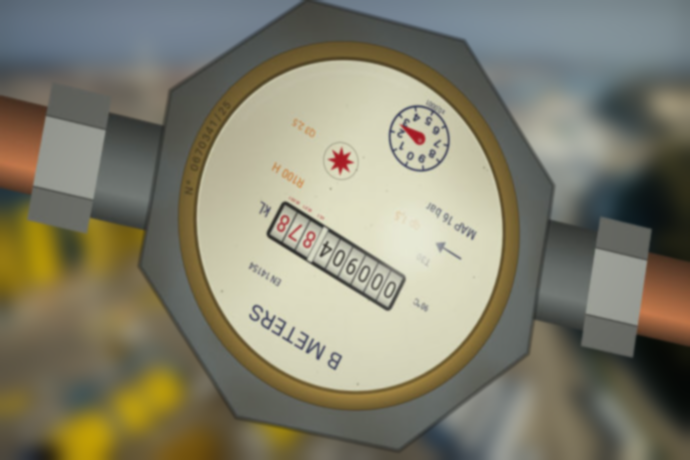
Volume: {"value": 904.8782, "unit": "kL"}
